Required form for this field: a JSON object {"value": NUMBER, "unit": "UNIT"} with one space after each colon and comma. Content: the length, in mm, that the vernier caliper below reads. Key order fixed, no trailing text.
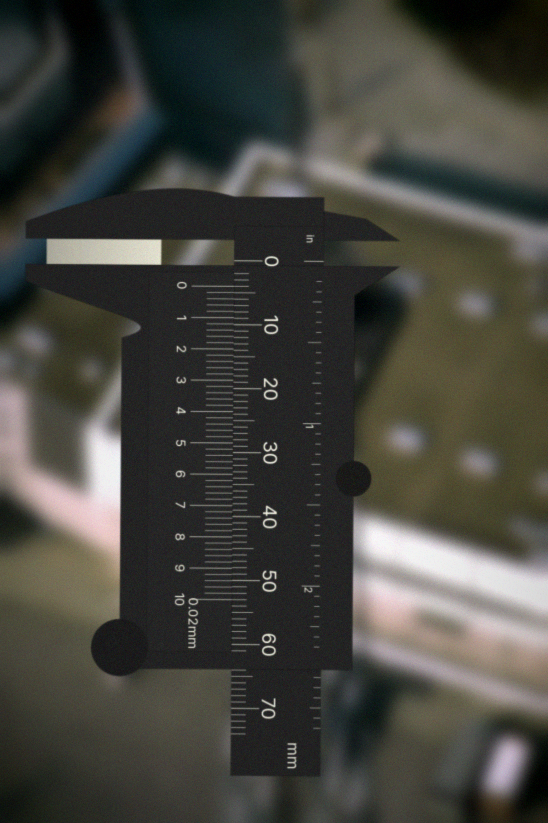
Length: {"value": 4.0, "unit": "mm"}
